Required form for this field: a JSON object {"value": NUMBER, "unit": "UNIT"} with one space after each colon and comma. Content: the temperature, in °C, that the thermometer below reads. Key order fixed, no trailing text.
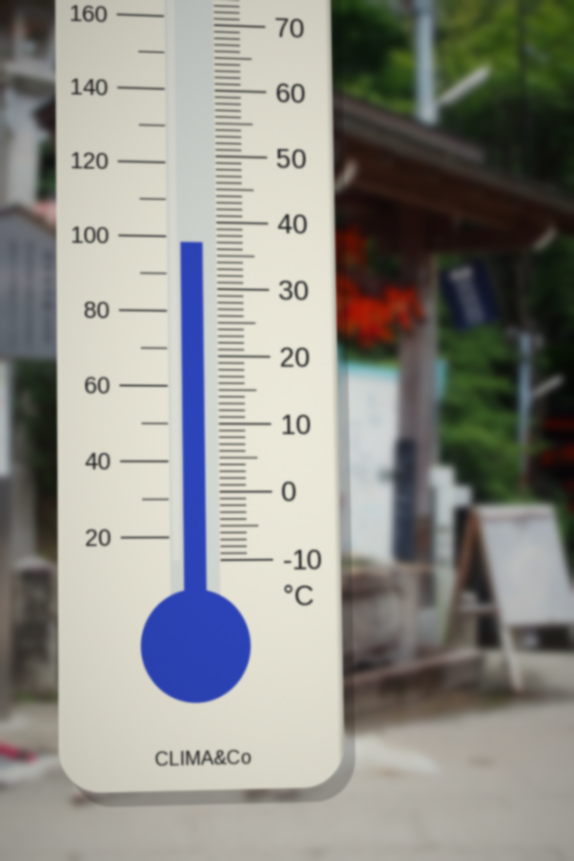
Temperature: {"value": 37, "unit": "°C"}
